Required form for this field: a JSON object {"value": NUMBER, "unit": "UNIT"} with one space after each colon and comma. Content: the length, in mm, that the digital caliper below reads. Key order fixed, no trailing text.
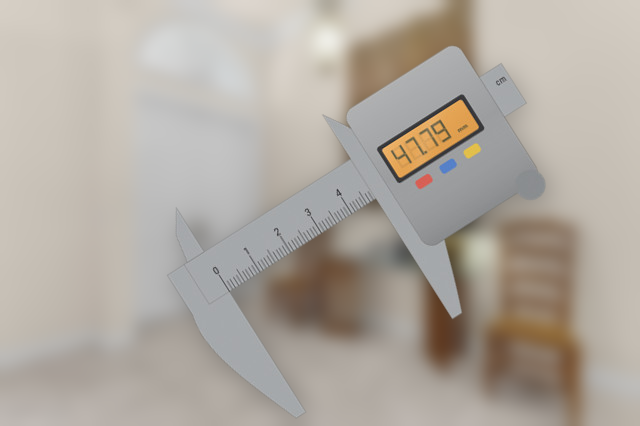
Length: {"value": 47.79, "unit": "mm"}
